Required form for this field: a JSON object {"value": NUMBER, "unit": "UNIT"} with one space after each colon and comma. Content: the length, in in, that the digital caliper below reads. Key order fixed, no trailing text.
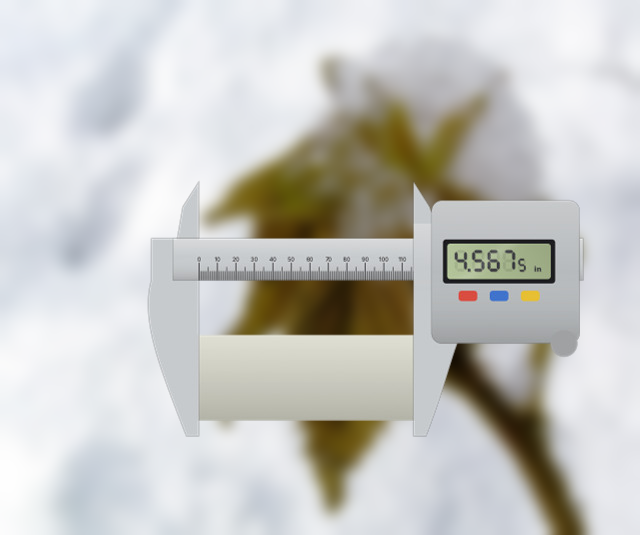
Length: {"value": 4.5675, "unit": "in"}
